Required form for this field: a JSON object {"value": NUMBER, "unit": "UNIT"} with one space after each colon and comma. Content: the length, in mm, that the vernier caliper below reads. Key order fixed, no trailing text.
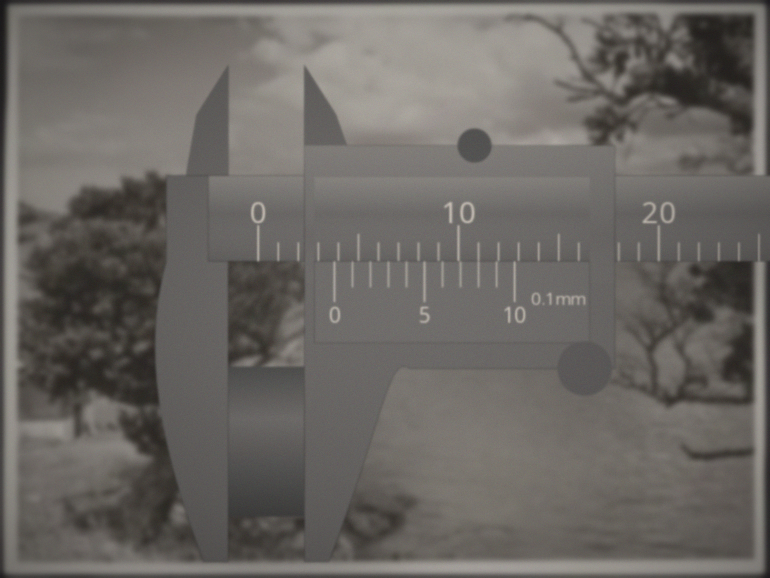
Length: {"value": 3.8, "unit": "mm"}
